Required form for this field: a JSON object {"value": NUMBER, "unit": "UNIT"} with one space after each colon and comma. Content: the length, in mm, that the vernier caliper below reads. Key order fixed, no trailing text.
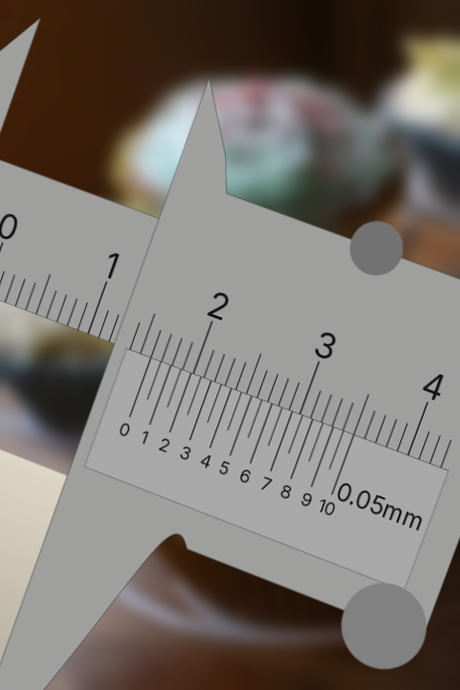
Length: {"value": 16.0, "unit": "mm"}
